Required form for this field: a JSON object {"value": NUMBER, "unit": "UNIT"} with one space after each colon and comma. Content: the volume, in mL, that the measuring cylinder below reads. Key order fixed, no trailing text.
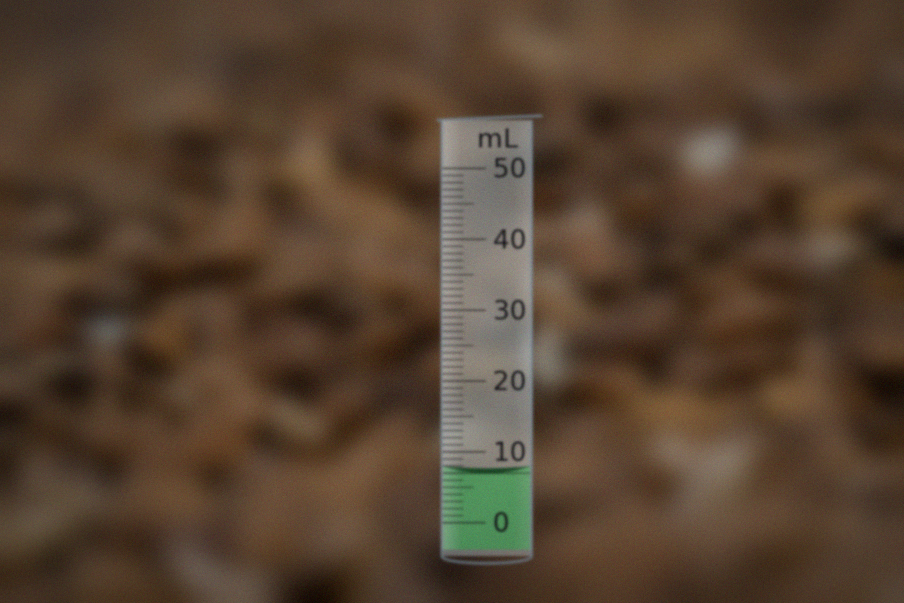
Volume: {"value": 7, "unit": "mL"}
